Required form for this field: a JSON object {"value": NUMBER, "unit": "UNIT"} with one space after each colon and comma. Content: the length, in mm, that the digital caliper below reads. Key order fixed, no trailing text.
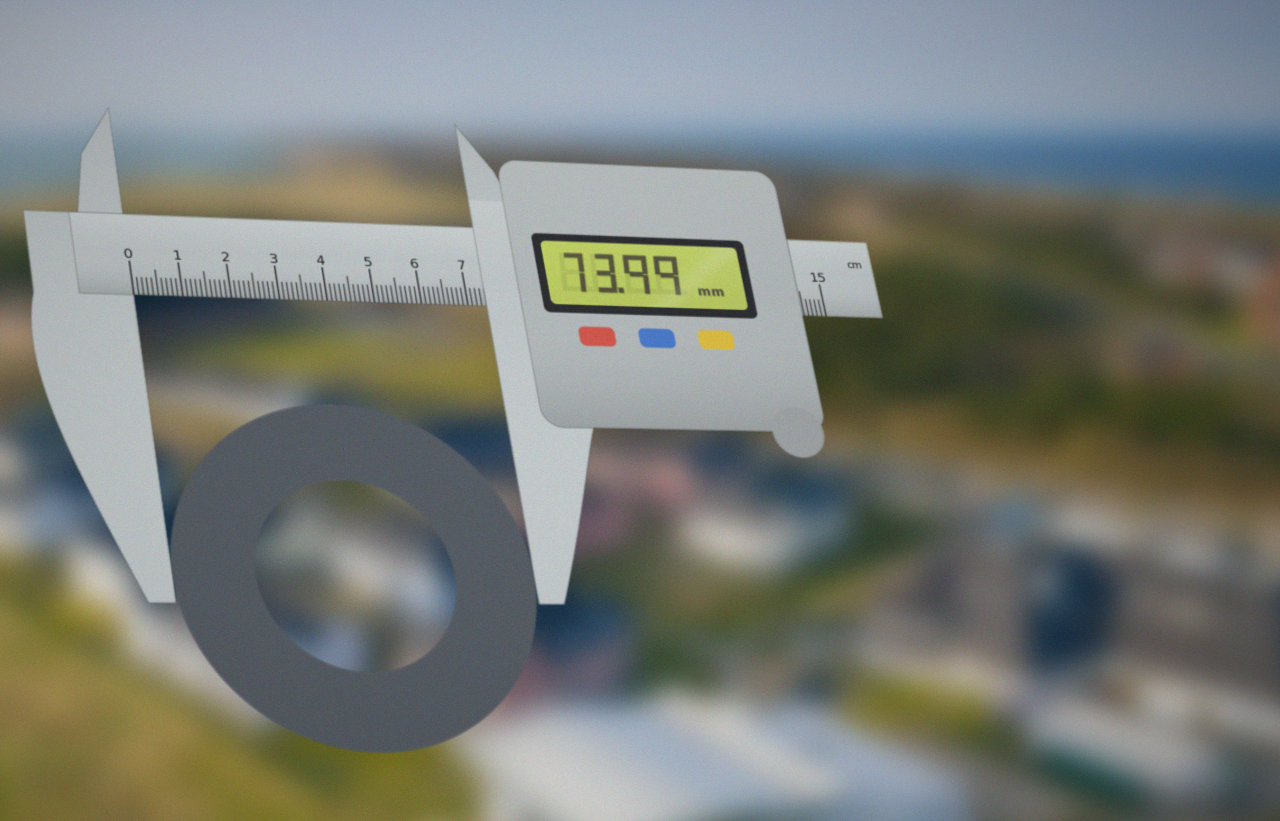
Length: {"value": 73.99, "unit": "mm"}
